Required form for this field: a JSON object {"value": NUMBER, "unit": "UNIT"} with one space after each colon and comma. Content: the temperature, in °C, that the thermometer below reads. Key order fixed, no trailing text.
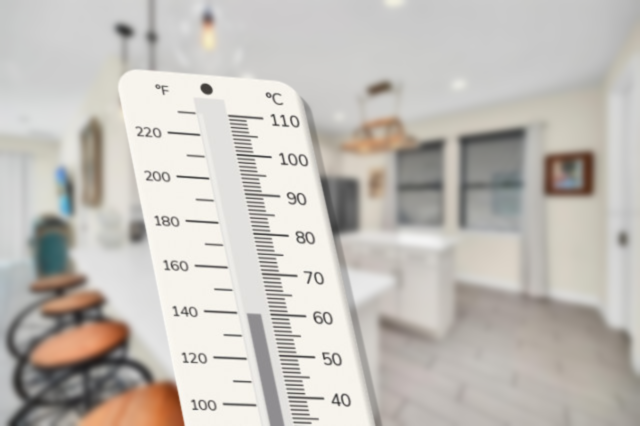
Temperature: {"value": 60, "unit": "°C"}
